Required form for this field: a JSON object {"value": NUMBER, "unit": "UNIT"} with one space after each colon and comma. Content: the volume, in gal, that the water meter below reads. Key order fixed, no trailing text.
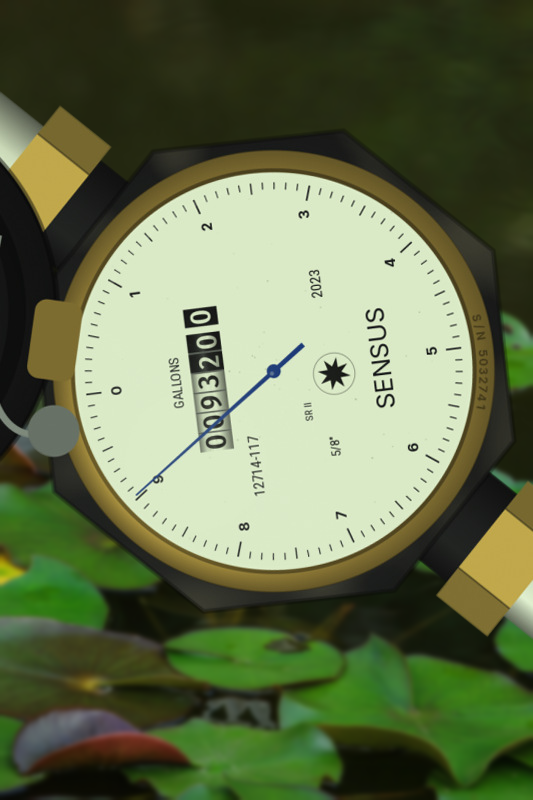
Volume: {"value": 93199.0, "unit": "gal"}
